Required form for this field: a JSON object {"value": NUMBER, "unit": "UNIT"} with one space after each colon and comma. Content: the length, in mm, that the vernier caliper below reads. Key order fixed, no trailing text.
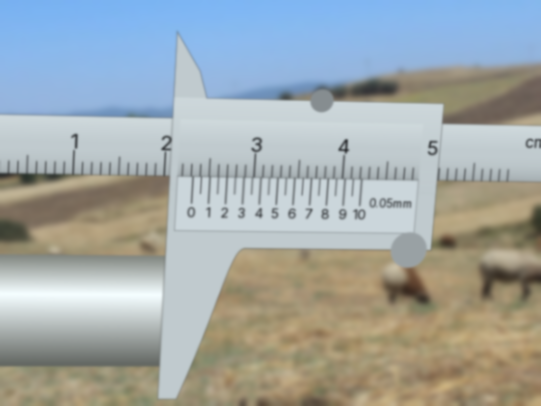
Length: {"value": 23.2, "unit": "mm"}
